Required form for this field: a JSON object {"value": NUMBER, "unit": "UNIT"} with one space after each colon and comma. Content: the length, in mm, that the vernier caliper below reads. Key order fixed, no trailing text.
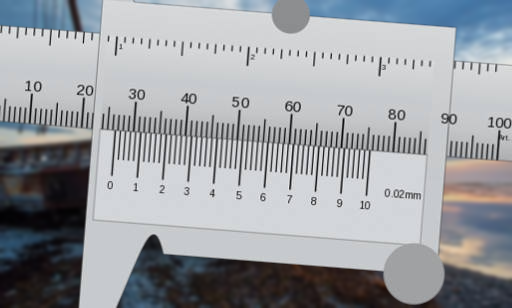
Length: {"value": 26.5, "unit": "mm"}
